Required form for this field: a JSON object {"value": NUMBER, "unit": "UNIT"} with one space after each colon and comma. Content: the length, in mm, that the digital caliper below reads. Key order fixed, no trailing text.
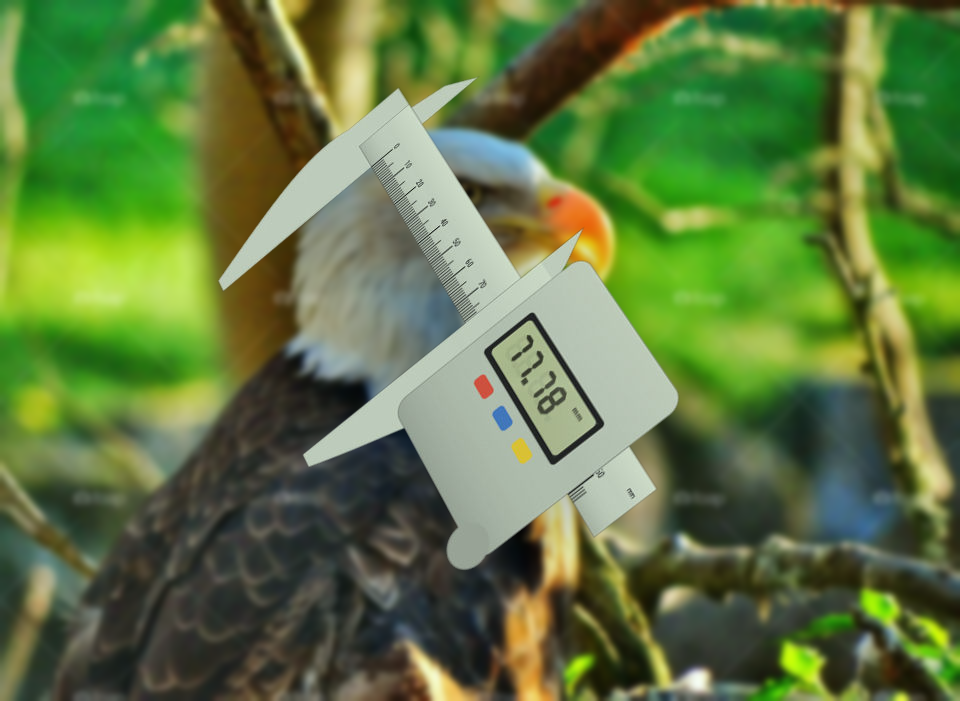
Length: {"value": 77.78, "unit": "mm"}
